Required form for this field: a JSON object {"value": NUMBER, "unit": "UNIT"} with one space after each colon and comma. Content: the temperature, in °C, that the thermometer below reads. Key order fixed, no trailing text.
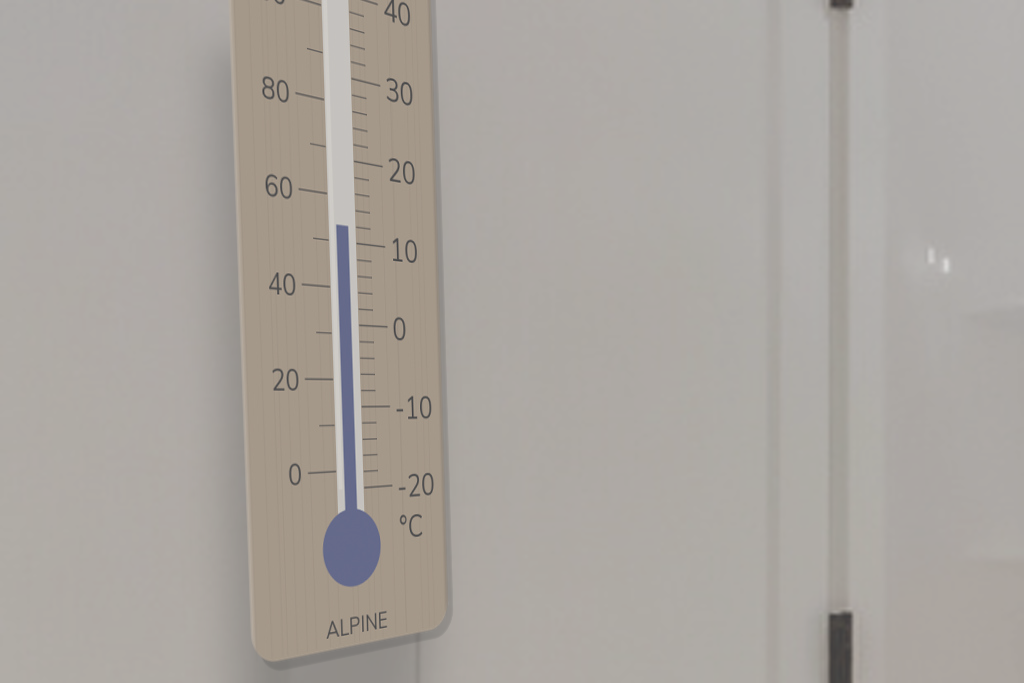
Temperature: {"value": 12, "unit": "°C"}
